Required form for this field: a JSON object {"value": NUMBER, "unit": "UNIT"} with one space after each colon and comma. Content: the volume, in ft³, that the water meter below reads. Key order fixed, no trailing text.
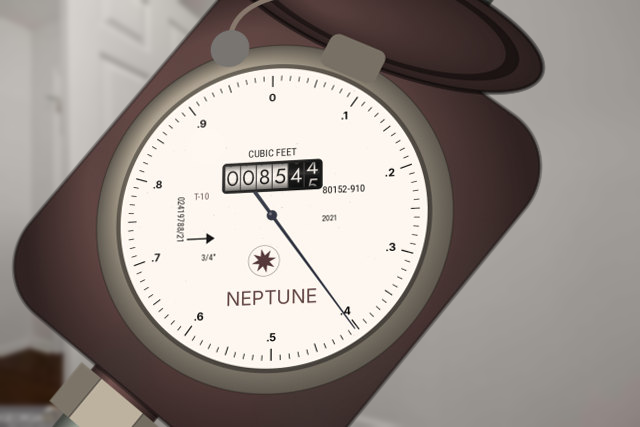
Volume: {"value": 8544.40, "unit": "ft³"}
